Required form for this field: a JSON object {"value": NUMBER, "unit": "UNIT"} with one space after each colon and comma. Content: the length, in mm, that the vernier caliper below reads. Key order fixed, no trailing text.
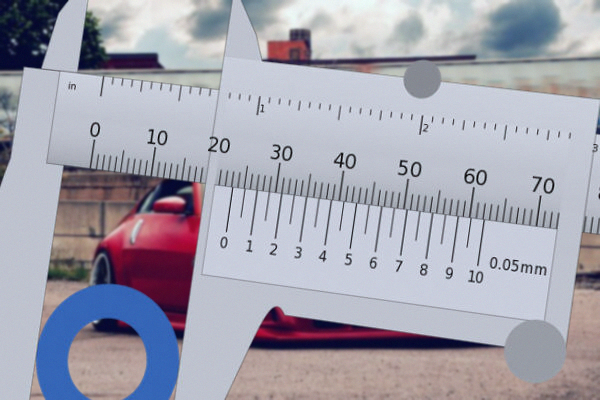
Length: {"value": 23.2, "unit": "mm"}
